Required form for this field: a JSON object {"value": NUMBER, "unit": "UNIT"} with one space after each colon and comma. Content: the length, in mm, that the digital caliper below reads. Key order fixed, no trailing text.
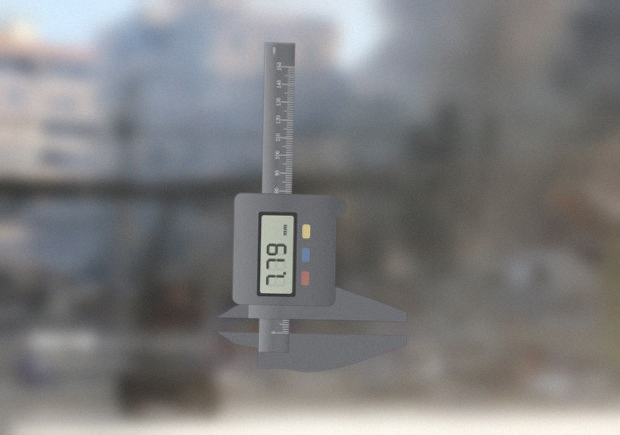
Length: {"value": 7.79, "unit": "mm"}
